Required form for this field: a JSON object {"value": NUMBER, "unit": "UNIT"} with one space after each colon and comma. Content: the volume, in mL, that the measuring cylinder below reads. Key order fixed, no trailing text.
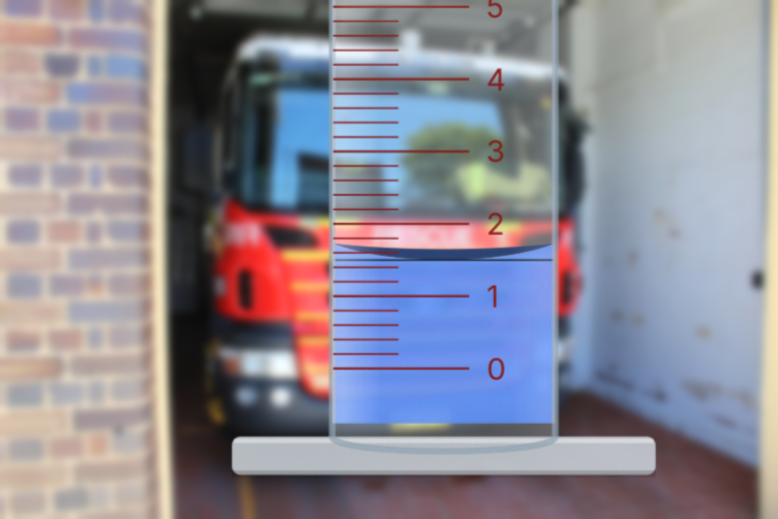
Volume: {"value": 1.5, "unit": "mL"}
